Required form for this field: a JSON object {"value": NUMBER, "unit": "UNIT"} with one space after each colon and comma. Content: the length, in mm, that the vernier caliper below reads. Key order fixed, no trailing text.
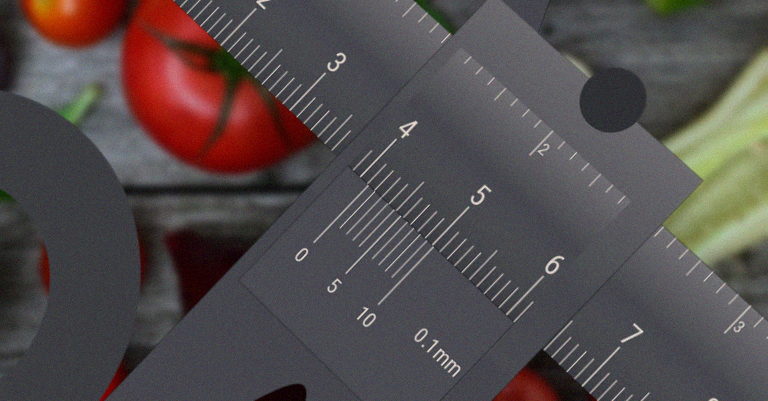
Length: {"value": 41.2, "unit": "mm"}
